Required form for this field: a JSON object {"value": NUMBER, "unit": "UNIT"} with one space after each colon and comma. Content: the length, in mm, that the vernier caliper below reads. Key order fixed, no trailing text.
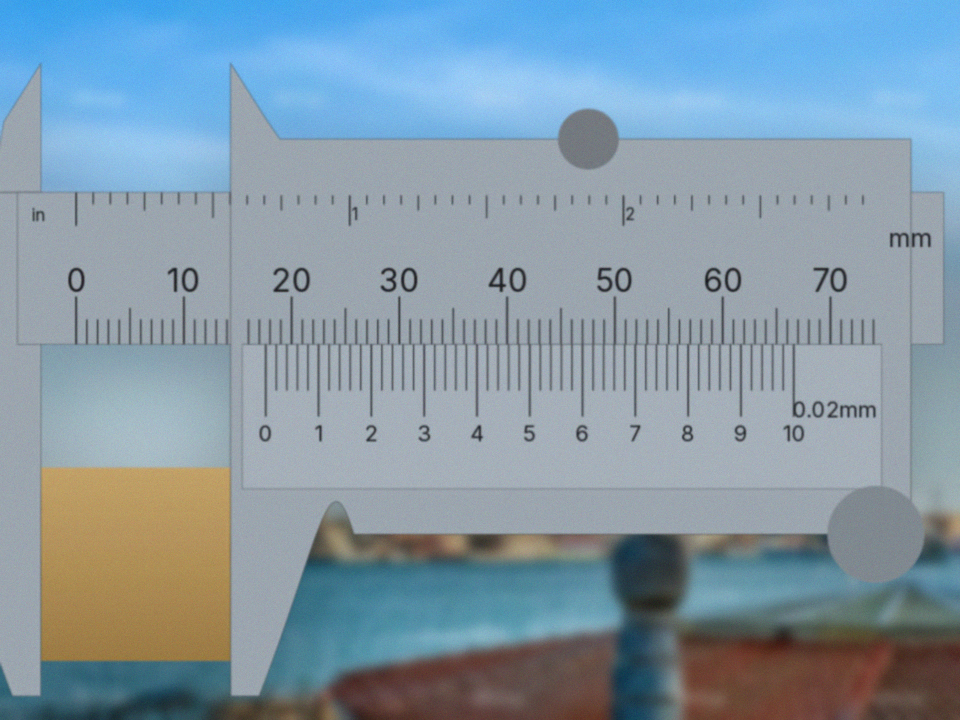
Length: {"value": 17.6, "unit": "mm"}
